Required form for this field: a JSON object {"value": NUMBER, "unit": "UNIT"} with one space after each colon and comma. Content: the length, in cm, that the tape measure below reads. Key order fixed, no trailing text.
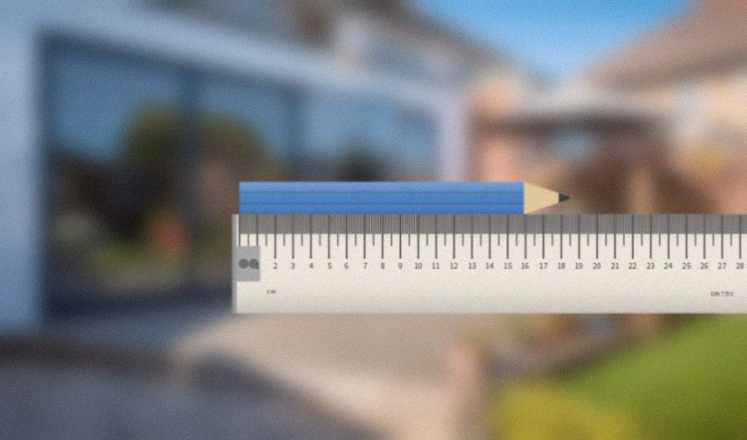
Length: {"value": 18.5, "unit": "cm"}
